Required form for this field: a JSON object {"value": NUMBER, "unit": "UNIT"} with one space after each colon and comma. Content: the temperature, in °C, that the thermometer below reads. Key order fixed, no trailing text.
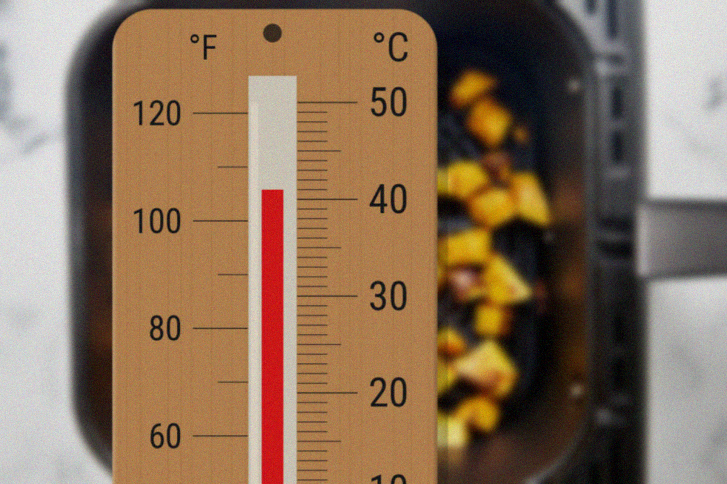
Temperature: {"value": 41, "unit": "°C"}
